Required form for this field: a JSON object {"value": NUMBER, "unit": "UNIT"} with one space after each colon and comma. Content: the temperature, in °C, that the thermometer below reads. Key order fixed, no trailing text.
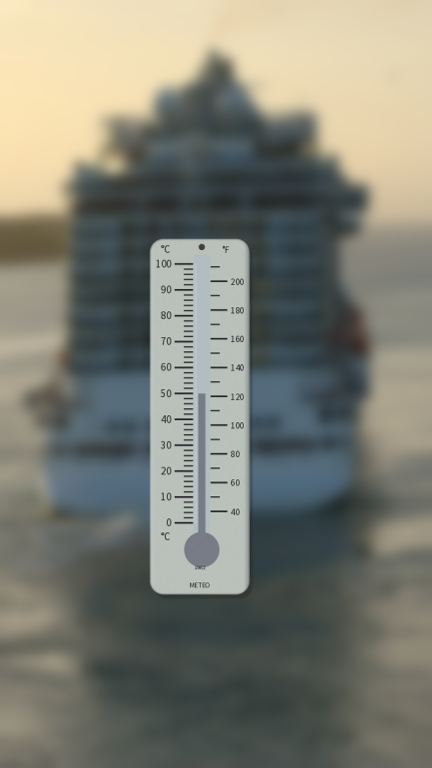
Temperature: {"value": 50, "unit": "°C"}
